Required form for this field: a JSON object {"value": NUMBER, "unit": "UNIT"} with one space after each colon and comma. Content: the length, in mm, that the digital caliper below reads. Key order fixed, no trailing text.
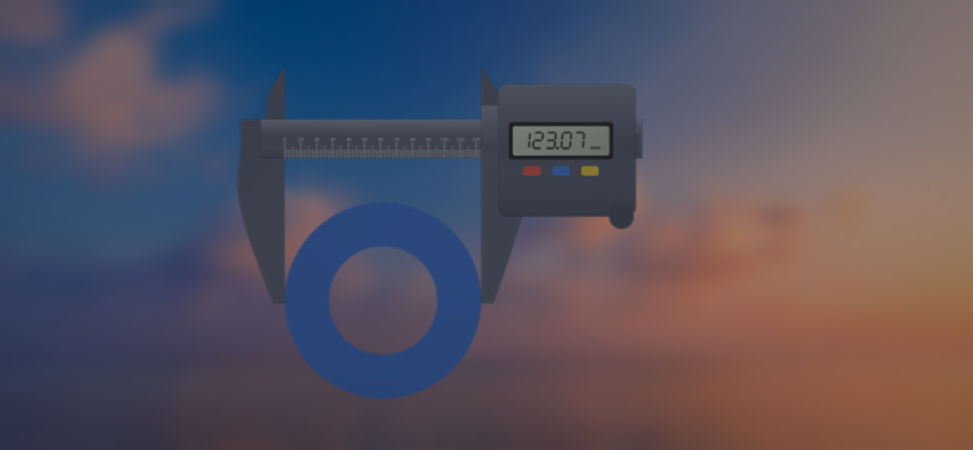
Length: {"value": 123.07, "unit": "mm"}
